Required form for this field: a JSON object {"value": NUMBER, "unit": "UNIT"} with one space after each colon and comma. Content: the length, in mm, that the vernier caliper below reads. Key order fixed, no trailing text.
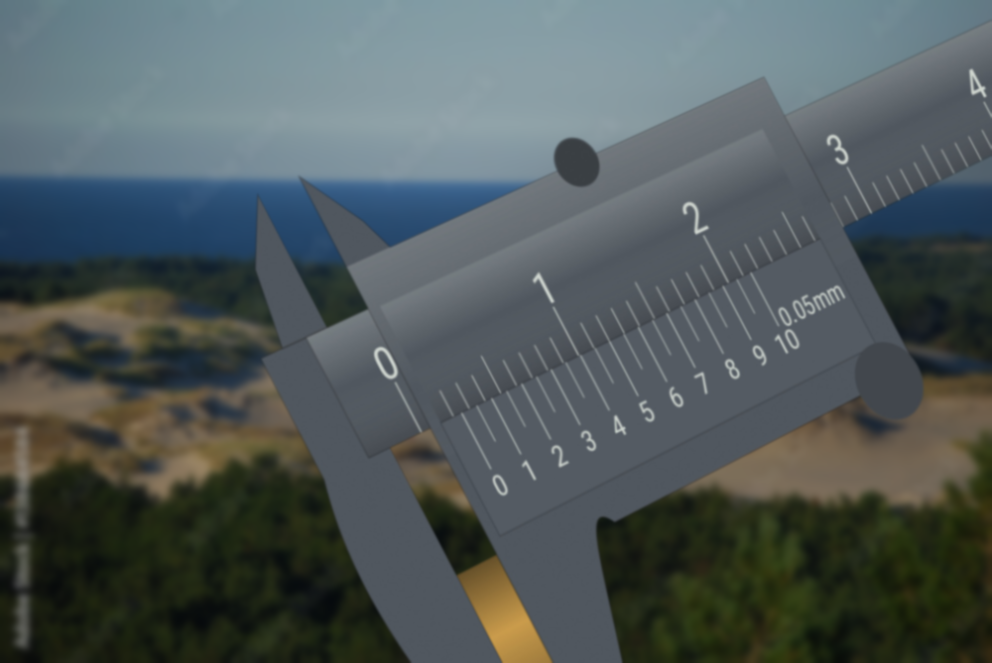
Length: {"value": 2.5, "unit": "mm"}
